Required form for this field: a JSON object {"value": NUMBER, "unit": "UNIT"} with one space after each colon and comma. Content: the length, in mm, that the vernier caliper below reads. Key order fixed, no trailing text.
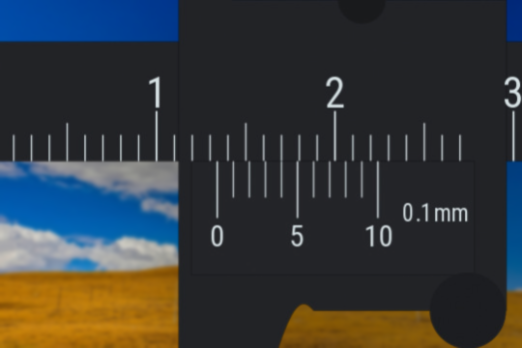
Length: {"value": 13.4, "unit": "mm"}
